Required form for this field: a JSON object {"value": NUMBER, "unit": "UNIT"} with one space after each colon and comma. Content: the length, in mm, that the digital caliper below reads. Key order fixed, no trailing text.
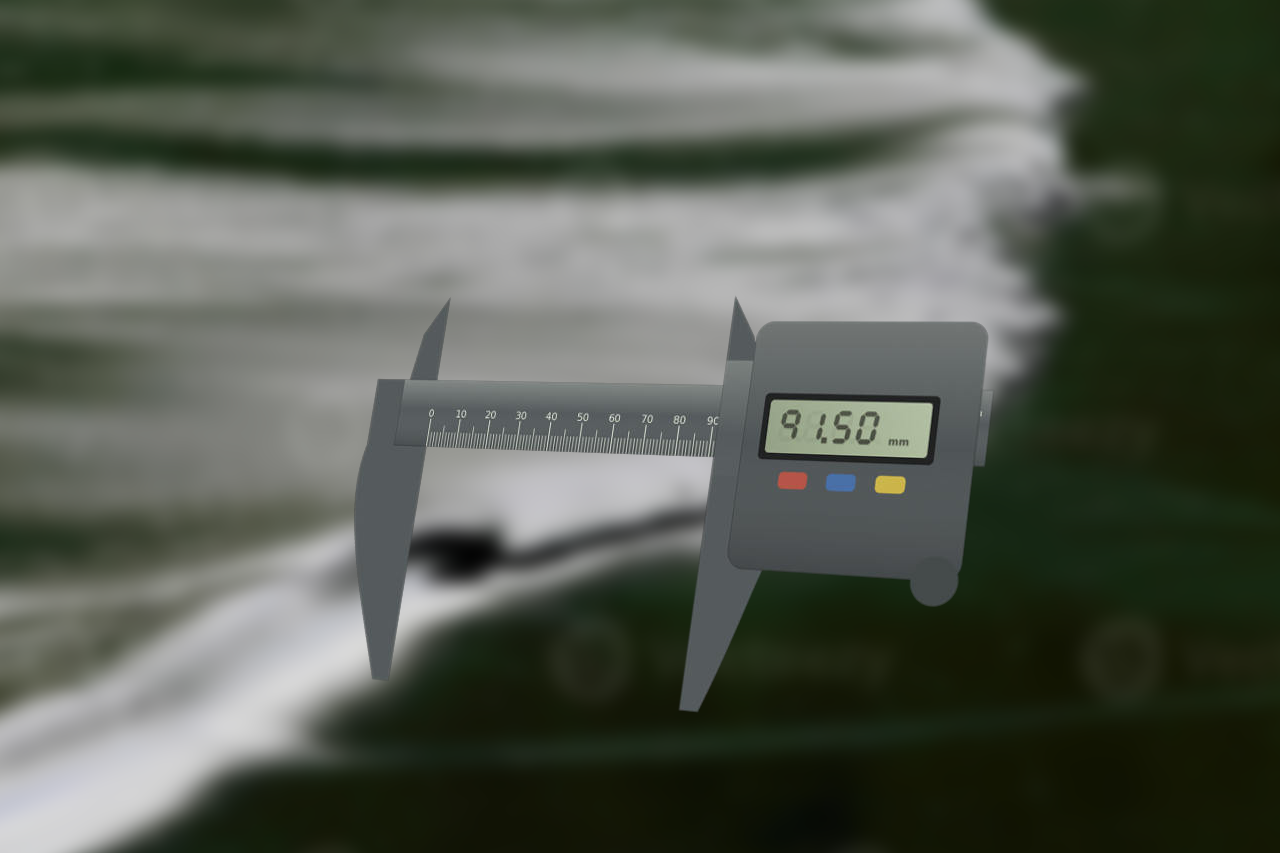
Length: {"value": 91.50, "unit": "mm"}
